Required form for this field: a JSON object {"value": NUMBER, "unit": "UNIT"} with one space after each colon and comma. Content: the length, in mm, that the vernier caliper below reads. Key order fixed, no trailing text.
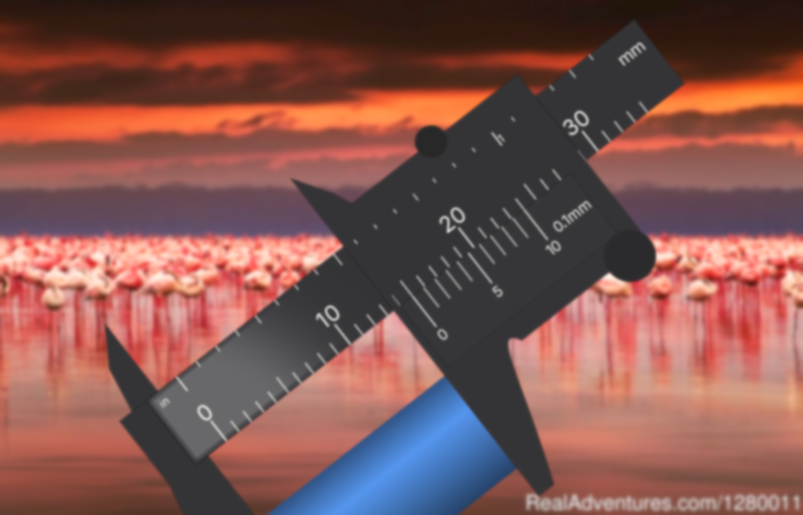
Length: {"value": 15.0, "unit": "mm"}
